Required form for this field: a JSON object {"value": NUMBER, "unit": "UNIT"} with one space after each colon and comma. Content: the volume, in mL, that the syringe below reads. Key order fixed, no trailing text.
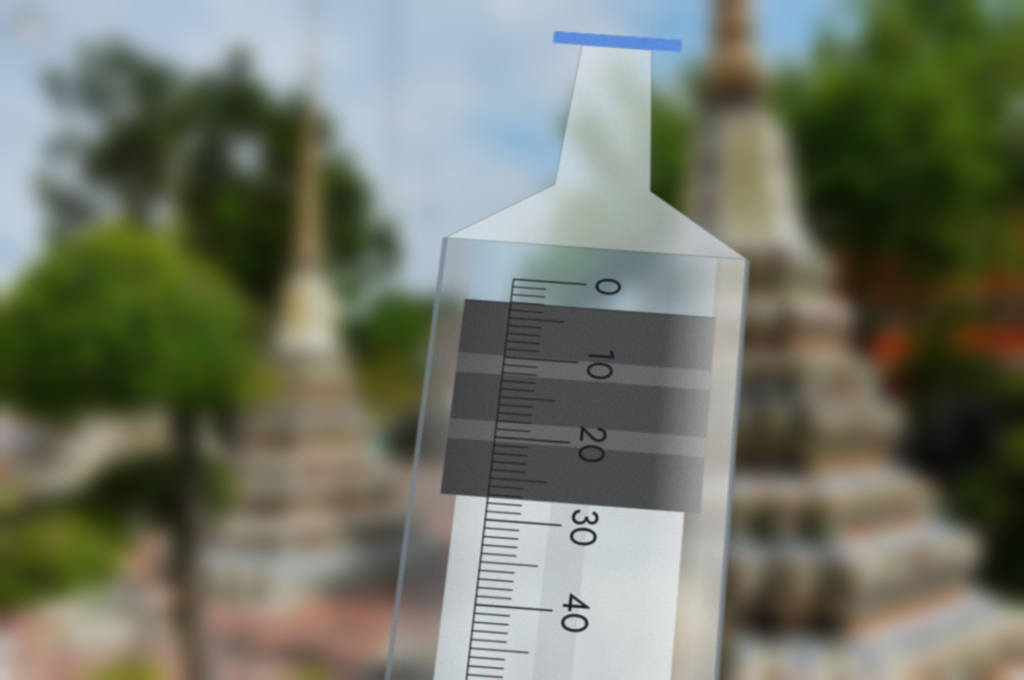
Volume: {"value": 3, "unit": "mL"}
